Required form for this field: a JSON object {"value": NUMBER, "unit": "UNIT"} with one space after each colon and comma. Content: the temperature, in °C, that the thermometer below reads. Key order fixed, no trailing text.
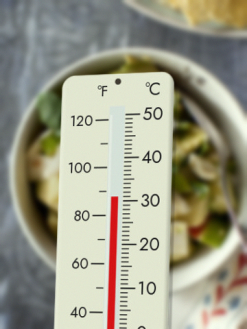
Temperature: {"value": 31, "unit": "°C"}
